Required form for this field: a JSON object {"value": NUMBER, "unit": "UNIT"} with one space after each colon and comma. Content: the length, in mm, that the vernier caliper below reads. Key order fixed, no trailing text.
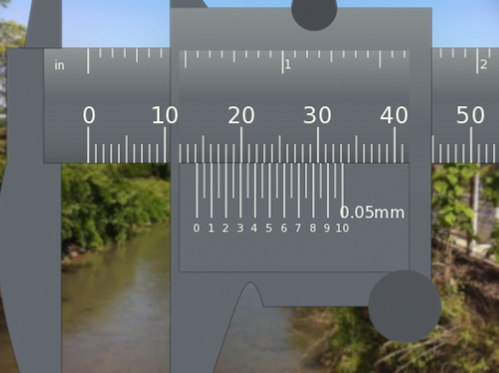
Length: {"value": 14.2, "unit": "mm"}
